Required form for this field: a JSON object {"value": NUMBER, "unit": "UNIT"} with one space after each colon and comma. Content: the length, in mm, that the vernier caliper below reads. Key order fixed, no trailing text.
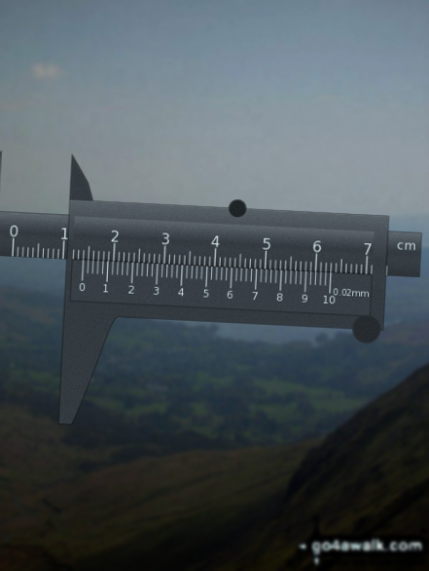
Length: {"value": 14.0, "unit": "mm"}
